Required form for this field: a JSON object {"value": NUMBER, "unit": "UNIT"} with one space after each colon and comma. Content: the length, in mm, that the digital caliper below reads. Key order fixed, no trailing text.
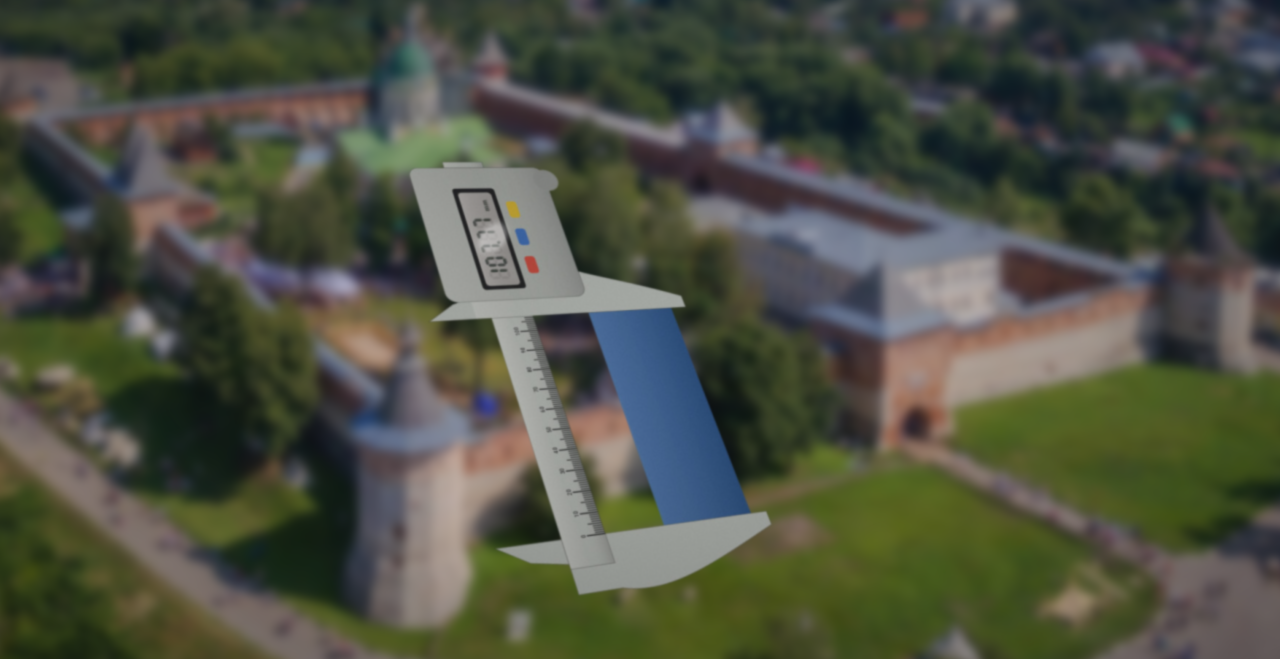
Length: {"value": 107.77, "unit": "mm"}
